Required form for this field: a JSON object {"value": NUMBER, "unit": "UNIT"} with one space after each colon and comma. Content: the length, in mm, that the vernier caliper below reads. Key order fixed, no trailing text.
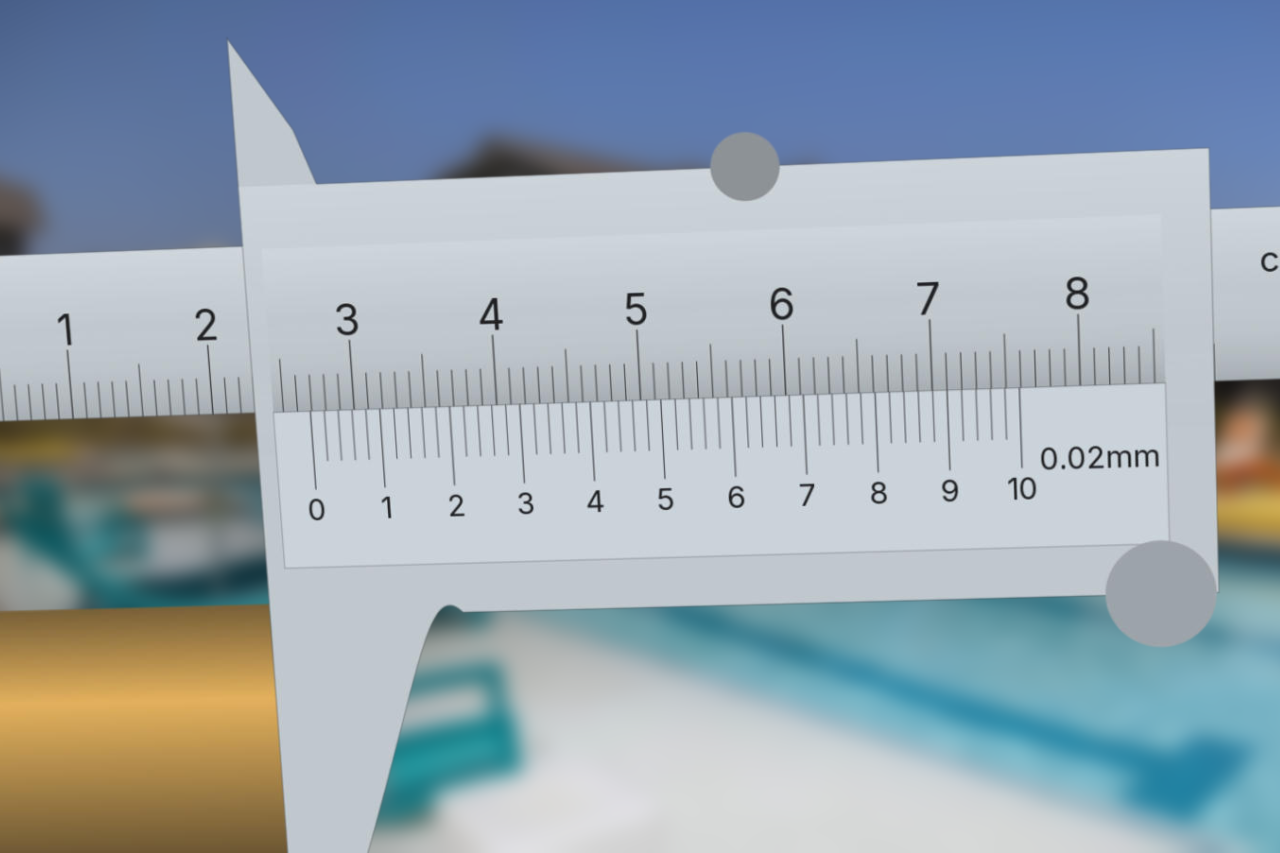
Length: {"value": 26.9, "unit": "mm"}
